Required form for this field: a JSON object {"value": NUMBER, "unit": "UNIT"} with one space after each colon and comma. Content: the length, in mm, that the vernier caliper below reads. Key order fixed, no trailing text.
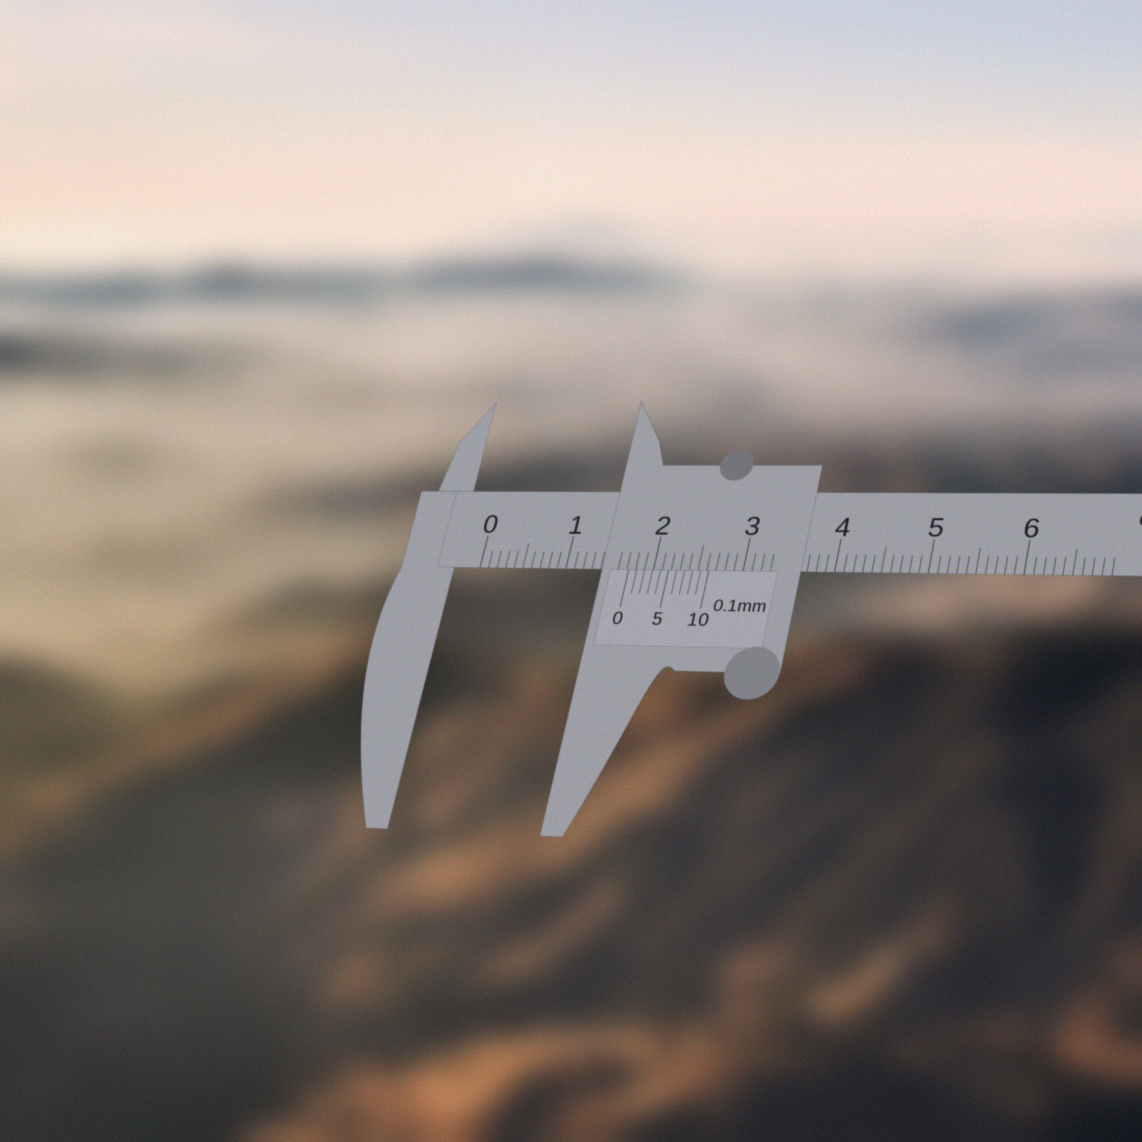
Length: {"value": 17.2, "unit": "mm"}
